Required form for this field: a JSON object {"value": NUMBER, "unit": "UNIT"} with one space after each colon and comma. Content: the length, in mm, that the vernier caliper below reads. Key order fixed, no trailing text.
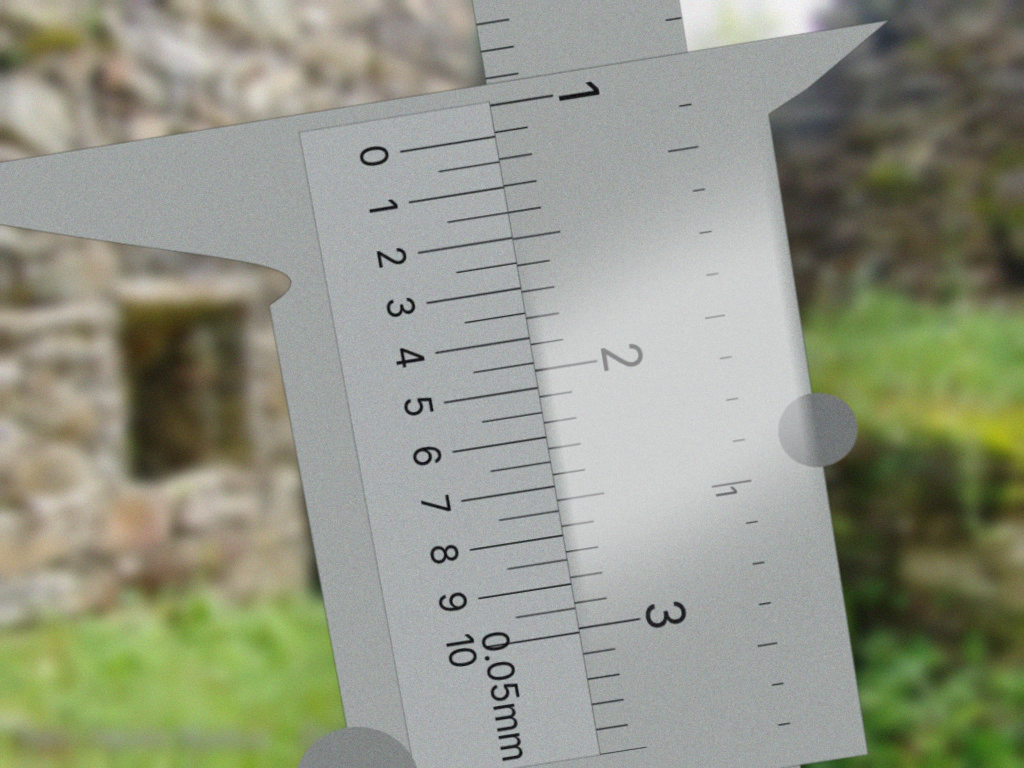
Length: {"value": 11.15, "unit": "mm"}
